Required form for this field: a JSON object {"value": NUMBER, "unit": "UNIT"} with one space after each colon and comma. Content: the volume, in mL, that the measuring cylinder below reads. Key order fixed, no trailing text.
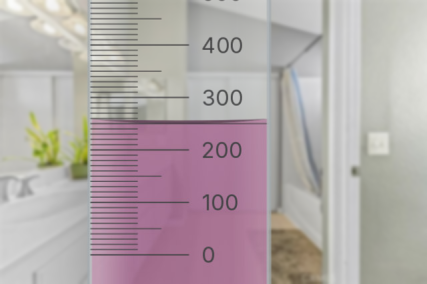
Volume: {"value": 250, "unit": "mL"}
